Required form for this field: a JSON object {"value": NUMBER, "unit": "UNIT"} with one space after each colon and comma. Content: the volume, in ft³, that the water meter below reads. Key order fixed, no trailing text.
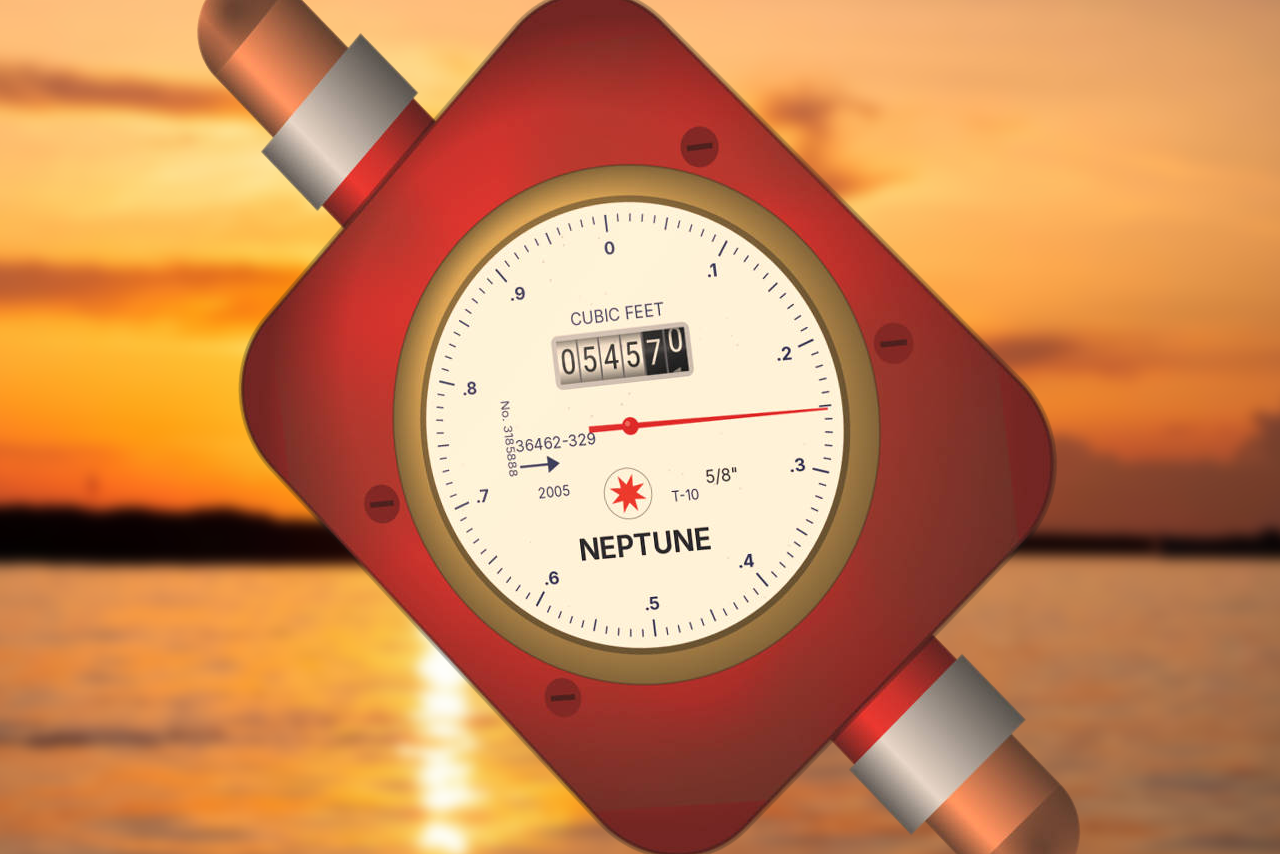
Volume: {"value": 54570.25, "unit": "ft³"}
